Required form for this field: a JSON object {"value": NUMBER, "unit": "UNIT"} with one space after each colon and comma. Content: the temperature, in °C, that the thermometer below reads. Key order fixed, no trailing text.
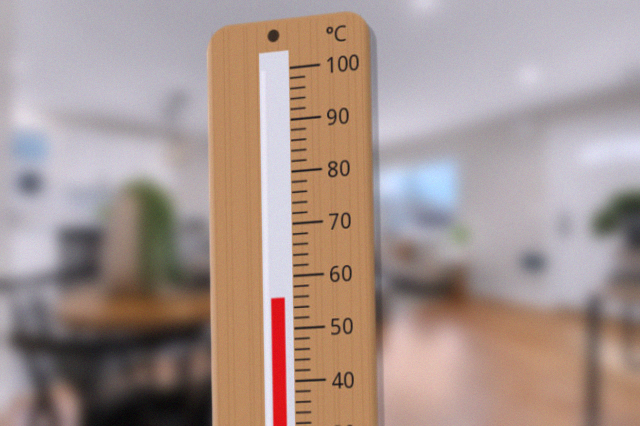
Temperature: {"value": 56, "unit": "°C"}
